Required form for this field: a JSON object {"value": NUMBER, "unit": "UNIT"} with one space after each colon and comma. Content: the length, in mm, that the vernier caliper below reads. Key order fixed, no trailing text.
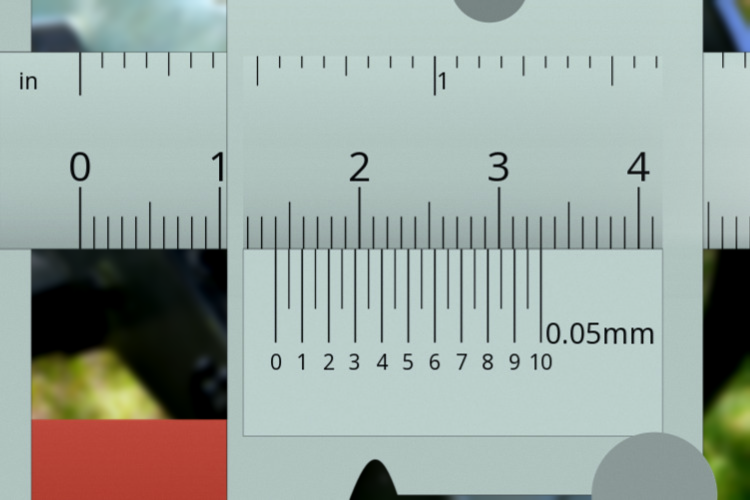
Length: {"value": 14.0, "unit": "mm"}
